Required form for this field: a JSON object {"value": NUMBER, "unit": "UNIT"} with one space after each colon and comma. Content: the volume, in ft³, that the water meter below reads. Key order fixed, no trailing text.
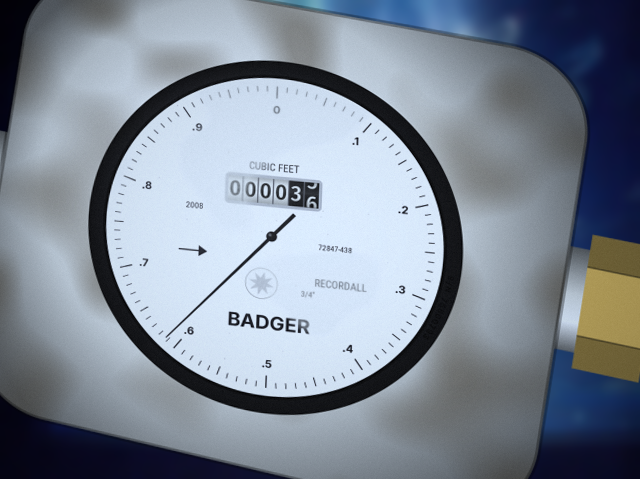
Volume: {"value": 35.61, "unit": "ft³"}
